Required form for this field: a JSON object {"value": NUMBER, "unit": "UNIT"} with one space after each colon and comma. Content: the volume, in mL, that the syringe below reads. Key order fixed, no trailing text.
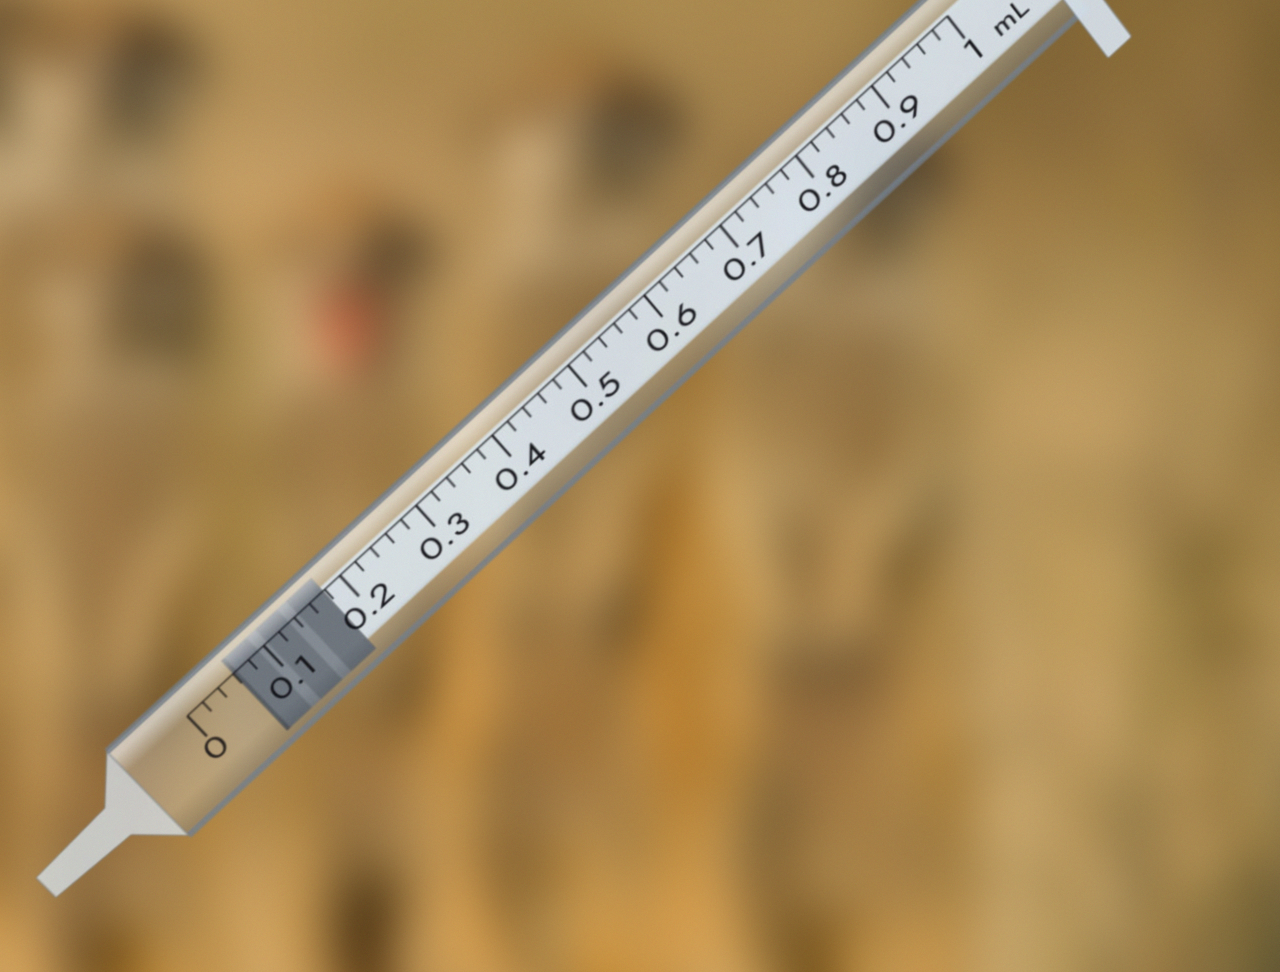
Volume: {"value": 0.06, "unit": "mL"}
